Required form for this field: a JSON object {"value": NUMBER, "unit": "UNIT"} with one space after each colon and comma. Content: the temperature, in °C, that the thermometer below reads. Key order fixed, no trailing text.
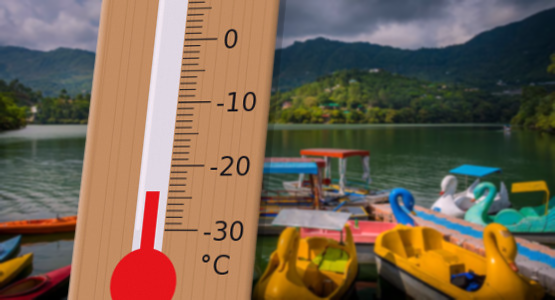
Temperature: {"value": -24, "unit": "°C"}
